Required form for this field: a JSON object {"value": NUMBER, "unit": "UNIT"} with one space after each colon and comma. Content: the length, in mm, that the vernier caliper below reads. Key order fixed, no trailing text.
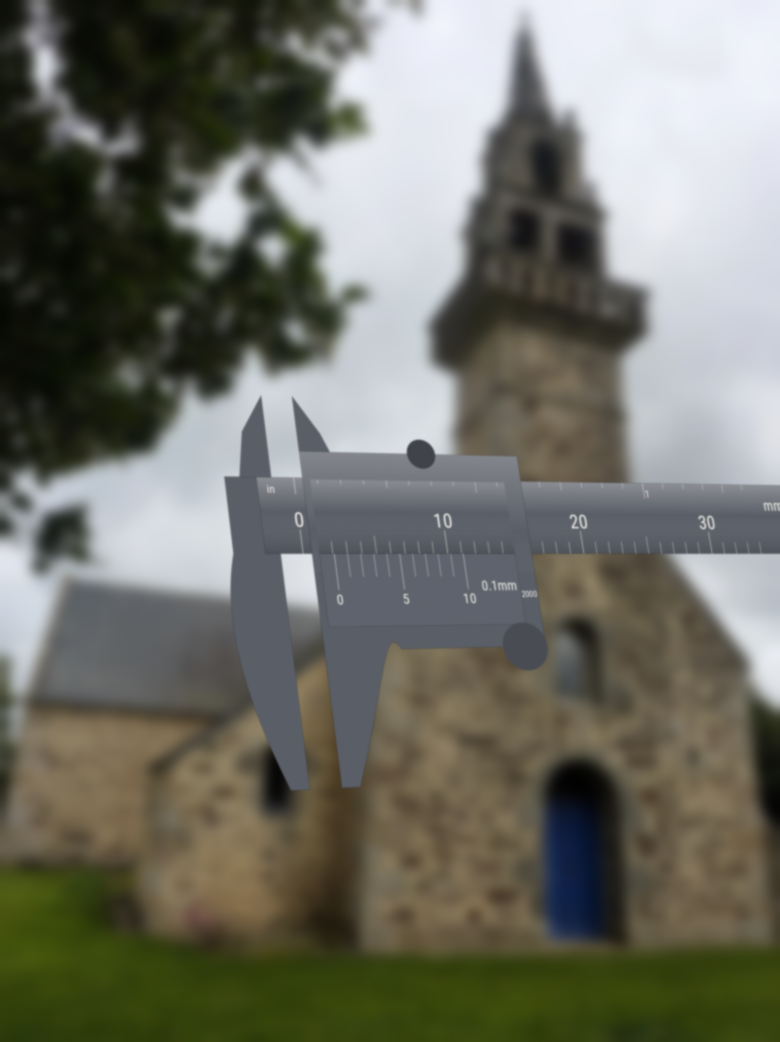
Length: {"value": 2.1, "unit": "mm"}
